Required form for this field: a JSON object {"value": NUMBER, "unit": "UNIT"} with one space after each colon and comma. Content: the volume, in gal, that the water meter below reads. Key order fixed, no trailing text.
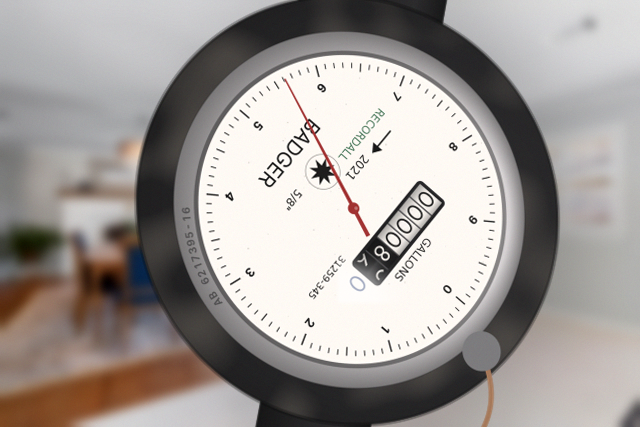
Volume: {"value": 855.6, "unit": "gal"}
